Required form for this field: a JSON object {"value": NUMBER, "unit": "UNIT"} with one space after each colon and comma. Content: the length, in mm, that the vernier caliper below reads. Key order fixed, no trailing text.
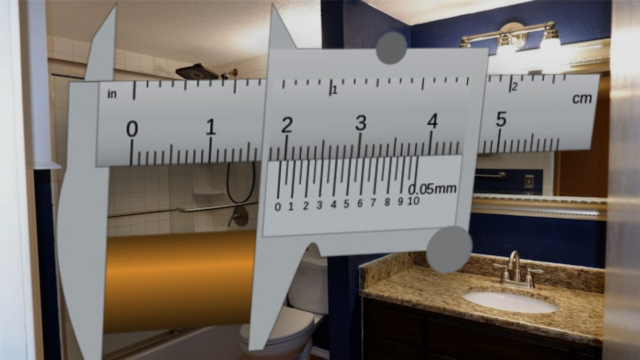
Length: {"value": 19.4, "unit": "mm"}
